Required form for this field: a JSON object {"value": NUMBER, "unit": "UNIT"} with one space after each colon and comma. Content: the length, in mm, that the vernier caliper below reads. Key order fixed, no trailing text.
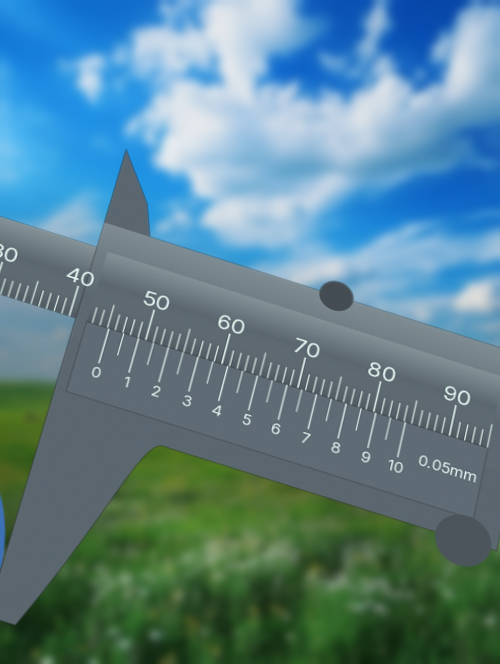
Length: {"value": 45.2, "unit": "mm"}
